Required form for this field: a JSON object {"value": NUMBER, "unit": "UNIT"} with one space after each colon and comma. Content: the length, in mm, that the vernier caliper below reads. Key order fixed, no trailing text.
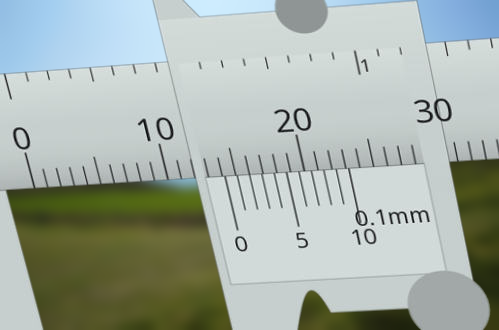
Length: {"value": 14.2, "unit": "mm"}
